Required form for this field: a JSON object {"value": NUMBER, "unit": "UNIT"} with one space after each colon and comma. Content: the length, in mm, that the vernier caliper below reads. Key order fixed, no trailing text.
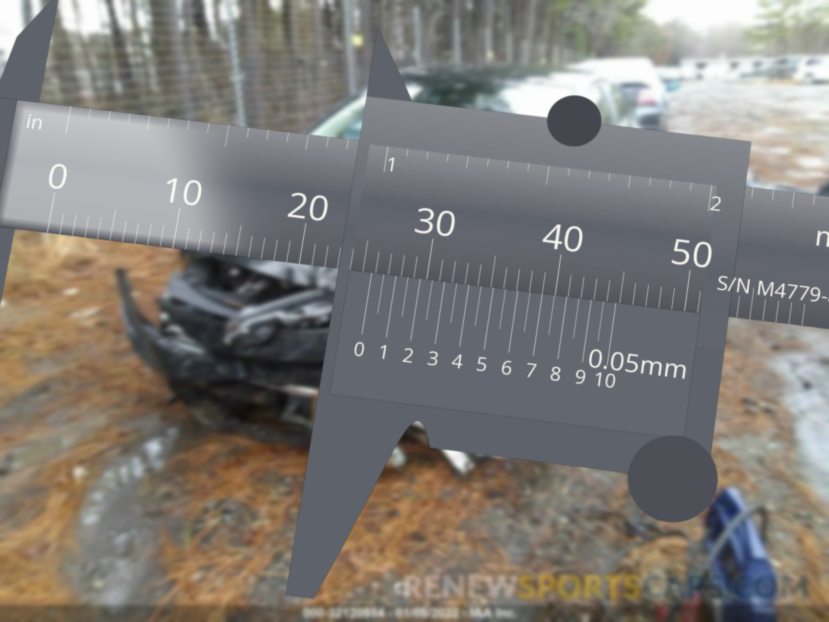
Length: {"value": 25.7, "unit": "mm"}
